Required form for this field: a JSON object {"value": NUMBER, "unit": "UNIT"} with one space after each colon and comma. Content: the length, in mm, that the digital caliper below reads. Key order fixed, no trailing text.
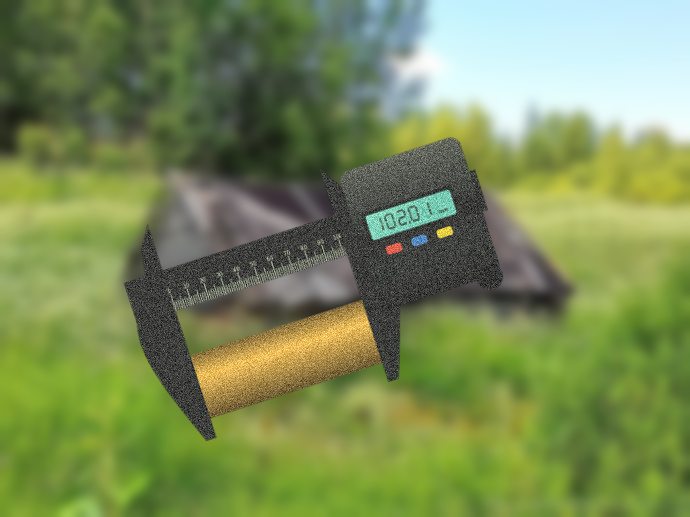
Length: {"value": 102.01, "unit": "mm"}
